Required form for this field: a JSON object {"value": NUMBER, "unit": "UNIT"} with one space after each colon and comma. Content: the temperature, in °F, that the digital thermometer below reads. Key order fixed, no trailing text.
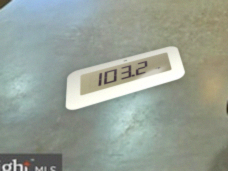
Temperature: {"value": 103.2, "unit": "°F"}
